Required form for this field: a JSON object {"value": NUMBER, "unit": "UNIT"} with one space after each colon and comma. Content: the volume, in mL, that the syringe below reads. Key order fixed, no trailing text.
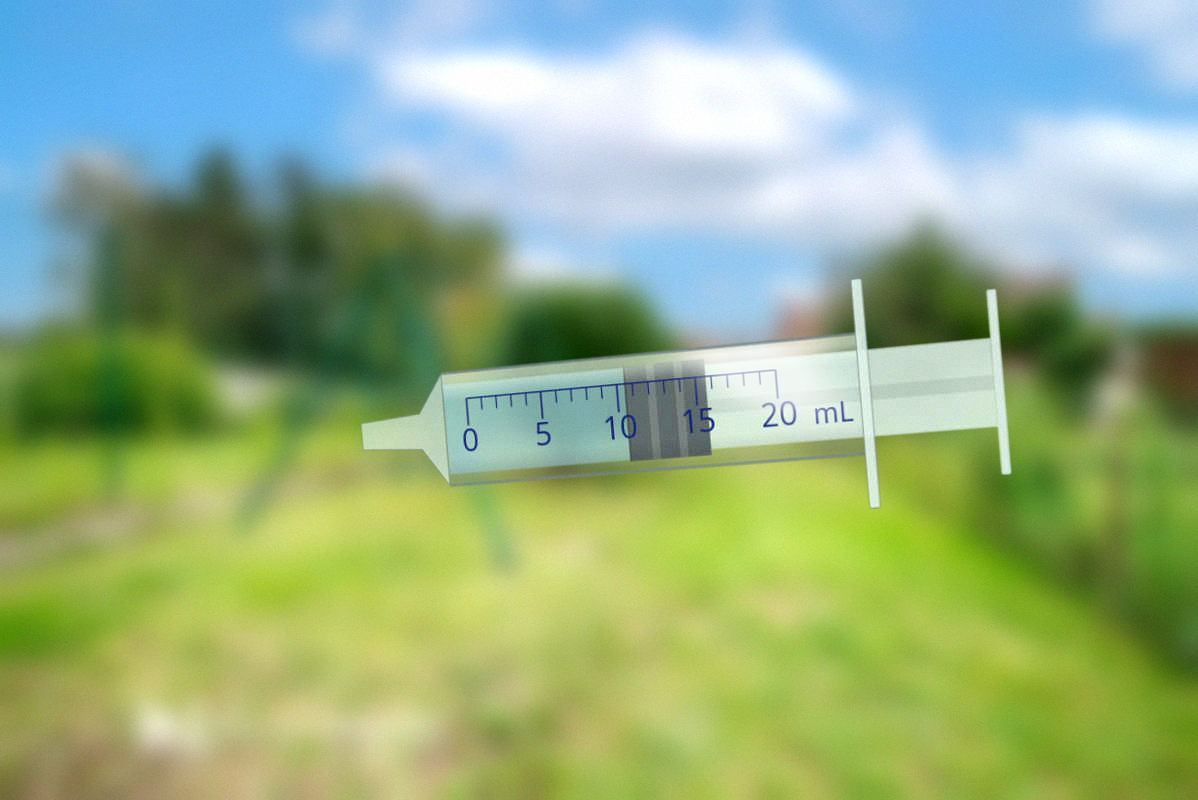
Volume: {"value": 10.5, "unit": "mL"}
